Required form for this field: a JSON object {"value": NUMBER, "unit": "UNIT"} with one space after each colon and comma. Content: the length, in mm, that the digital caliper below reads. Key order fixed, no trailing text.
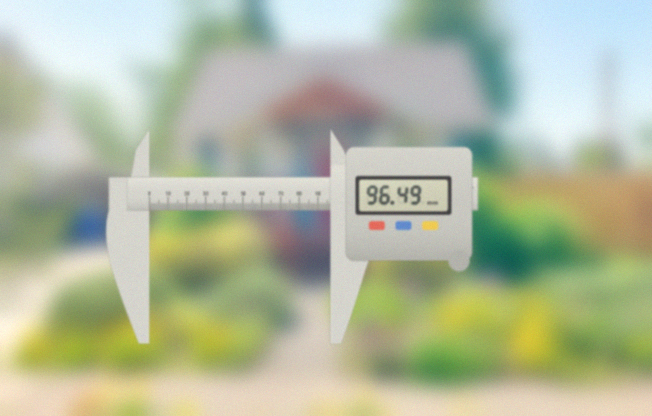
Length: {"value": 96.49, "unit": "mm"}
